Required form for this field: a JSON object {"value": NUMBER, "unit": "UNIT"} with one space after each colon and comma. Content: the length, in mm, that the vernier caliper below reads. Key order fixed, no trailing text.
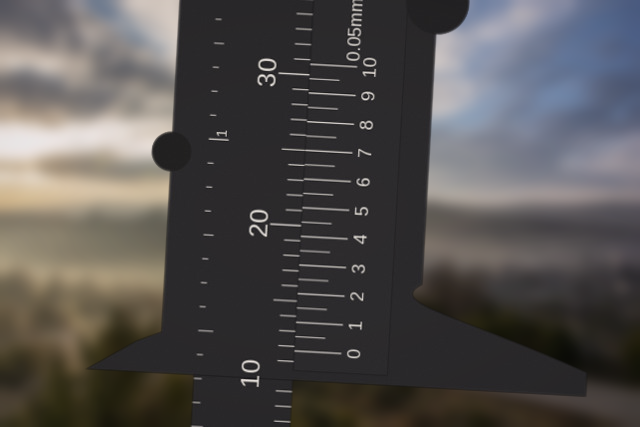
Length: {"value": 11.7, "unit": "mm"}
